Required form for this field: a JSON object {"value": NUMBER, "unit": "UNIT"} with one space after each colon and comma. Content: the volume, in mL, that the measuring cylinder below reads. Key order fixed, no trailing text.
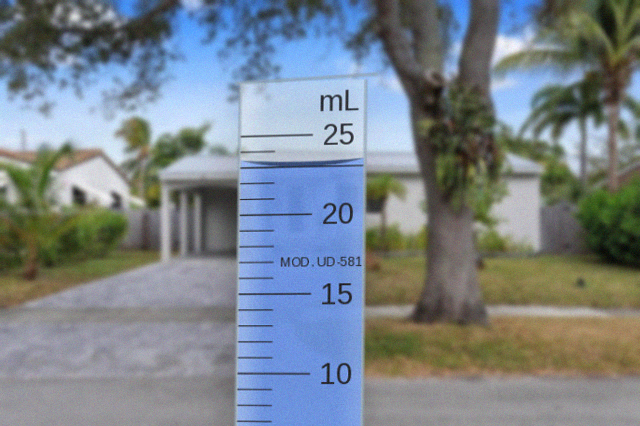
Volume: {"value": 23, "unit": "mL"}
